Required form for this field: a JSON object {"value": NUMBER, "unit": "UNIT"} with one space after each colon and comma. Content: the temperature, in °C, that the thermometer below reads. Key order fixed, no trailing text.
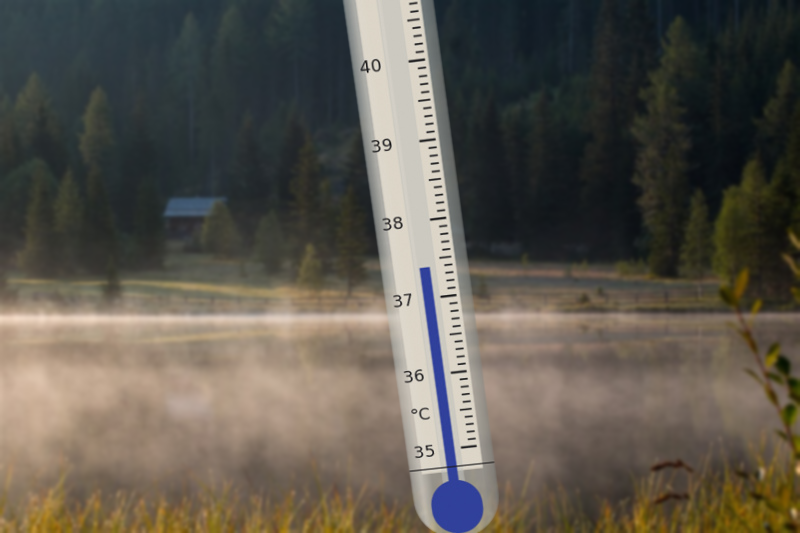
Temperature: {"value": 37.4, "unit": "°C"}
